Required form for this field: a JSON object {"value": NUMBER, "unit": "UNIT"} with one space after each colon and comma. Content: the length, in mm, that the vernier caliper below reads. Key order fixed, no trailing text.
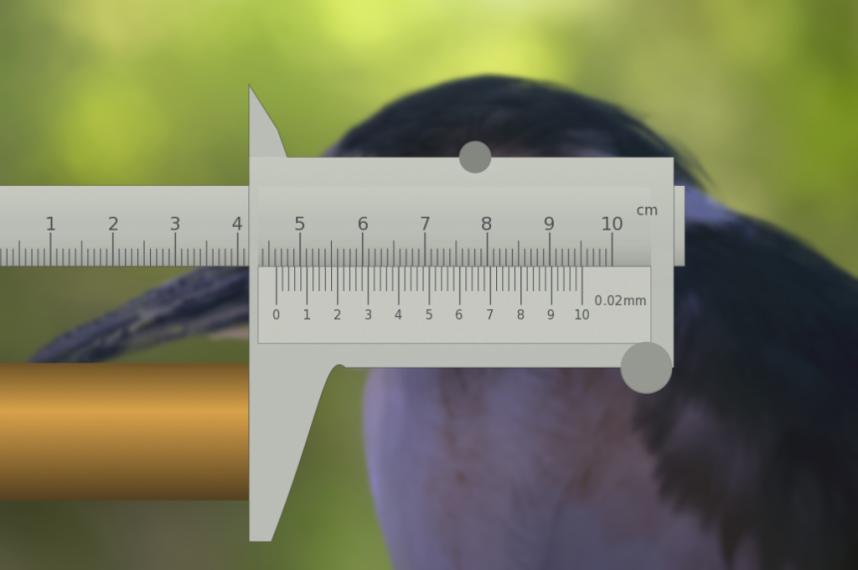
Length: {"value": 46.2, "unit": "mm"}
